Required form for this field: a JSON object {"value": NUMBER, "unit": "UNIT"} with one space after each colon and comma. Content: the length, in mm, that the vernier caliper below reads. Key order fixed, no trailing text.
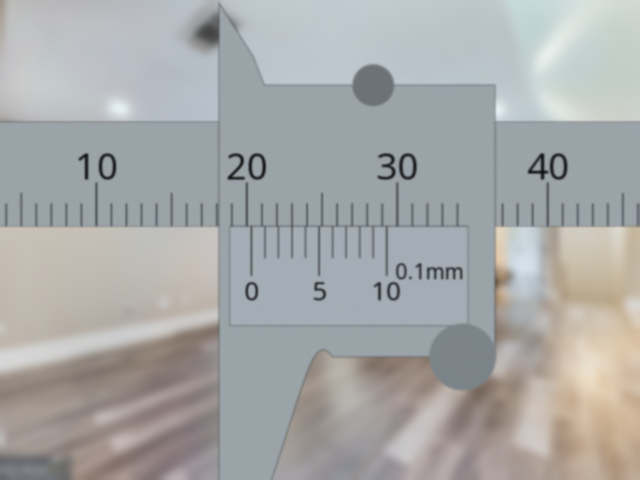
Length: {"value": 20.3, "unit": "mm"}
